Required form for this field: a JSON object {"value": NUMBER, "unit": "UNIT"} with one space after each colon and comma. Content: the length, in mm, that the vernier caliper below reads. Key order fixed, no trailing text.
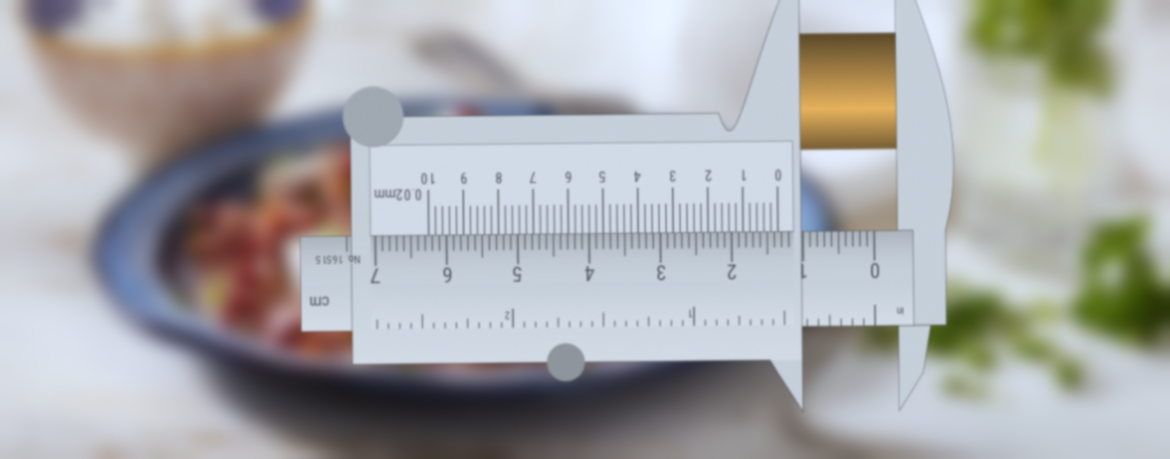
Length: {"value": 13.5, "unit": "mm"}
